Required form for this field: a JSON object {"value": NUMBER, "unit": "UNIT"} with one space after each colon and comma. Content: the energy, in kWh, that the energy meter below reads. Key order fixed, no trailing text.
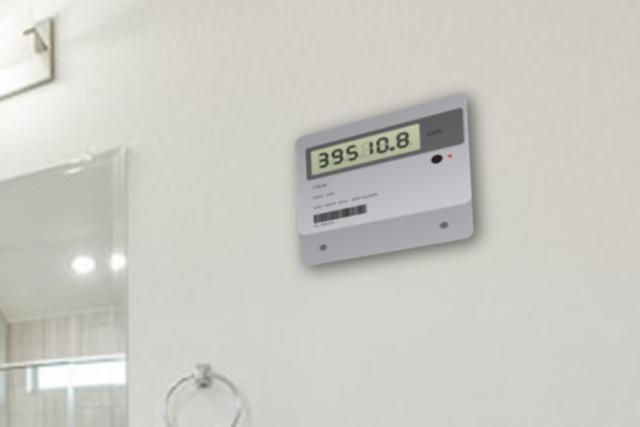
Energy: {"value": 39510.8, "unit": "kWh"}
